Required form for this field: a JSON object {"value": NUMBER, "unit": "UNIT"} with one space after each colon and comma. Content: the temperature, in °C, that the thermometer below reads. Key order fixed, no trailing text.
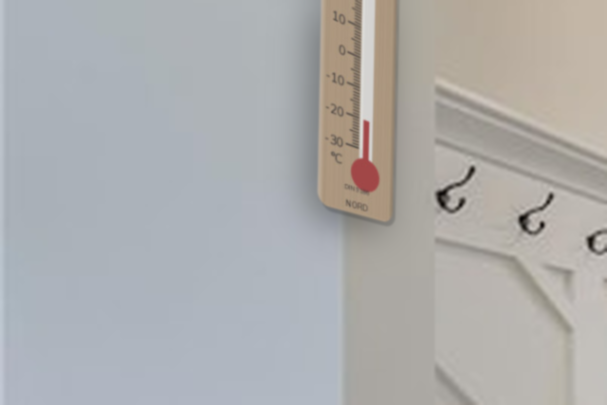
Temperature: {"value": -20, "unit": "°C"}
